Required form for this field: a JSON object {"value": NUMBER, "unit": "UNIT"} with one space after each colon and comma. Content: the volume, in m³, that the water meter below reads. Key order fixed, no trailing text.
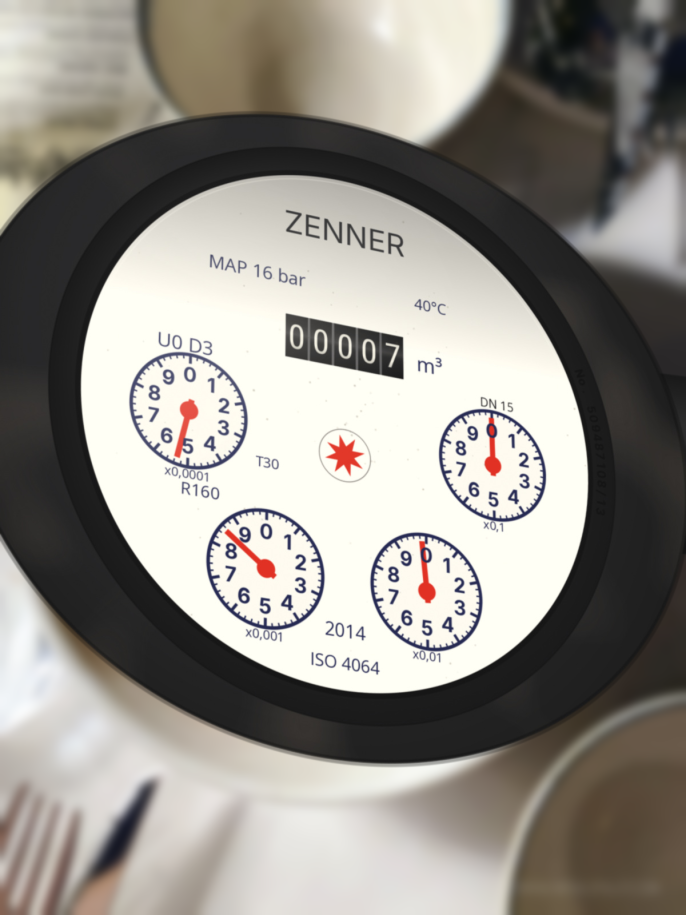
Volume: {"value": 6.9985, "unit": "m³"}
